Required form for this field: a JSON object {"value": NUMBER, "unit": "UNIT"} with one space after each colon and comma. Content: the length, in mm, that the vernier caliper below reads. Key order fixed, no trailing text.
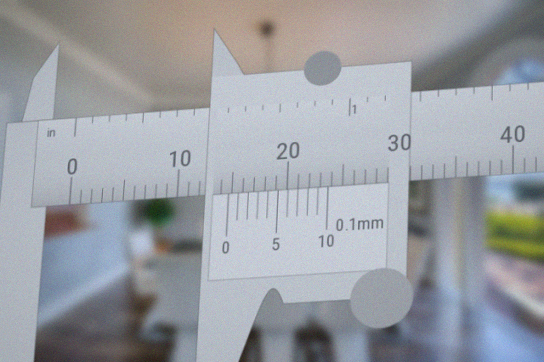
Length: {"value": 14.7, "unit": "mm"}
